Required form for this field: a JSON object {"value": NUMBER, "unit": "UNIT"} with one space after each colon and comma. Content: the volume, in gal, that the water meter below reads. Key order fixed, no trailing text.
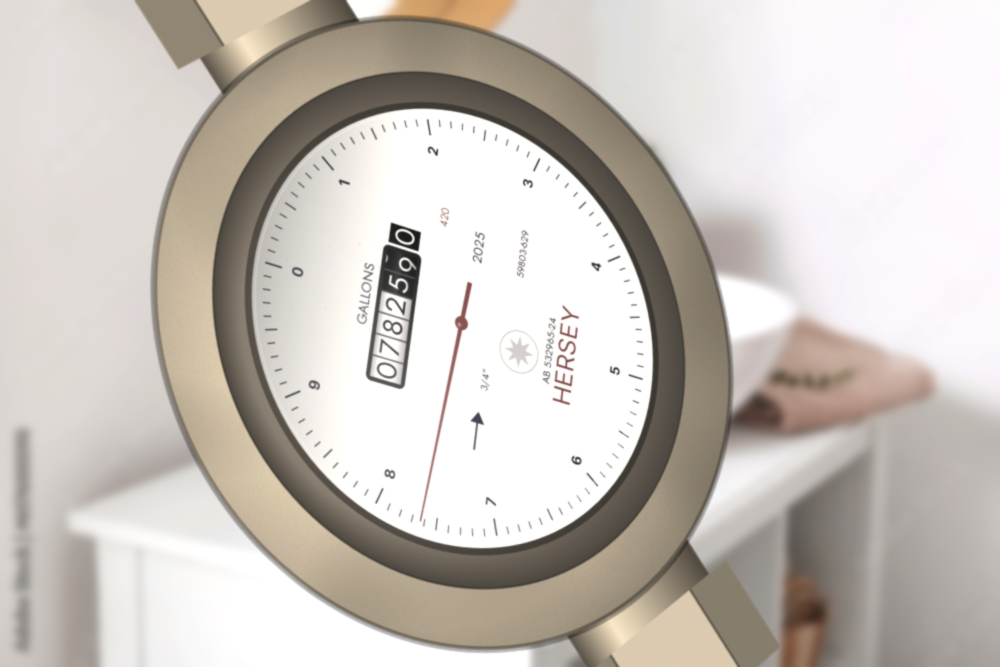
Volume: {"value": 782587.6, "unit": "gal"}
